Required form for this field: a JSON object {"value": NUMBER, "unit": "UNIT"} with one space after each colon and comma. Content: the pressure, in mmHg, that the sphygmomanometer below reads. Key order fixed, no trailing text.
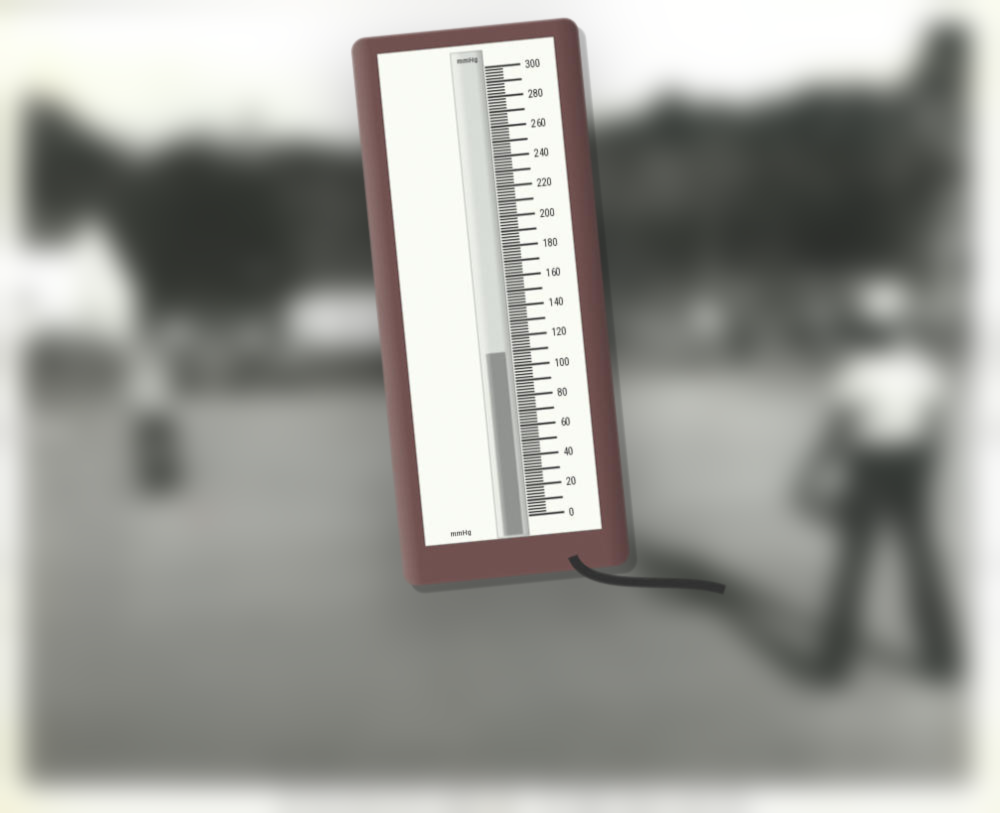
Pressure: {"value": 110, "unit": "mmHg"}
